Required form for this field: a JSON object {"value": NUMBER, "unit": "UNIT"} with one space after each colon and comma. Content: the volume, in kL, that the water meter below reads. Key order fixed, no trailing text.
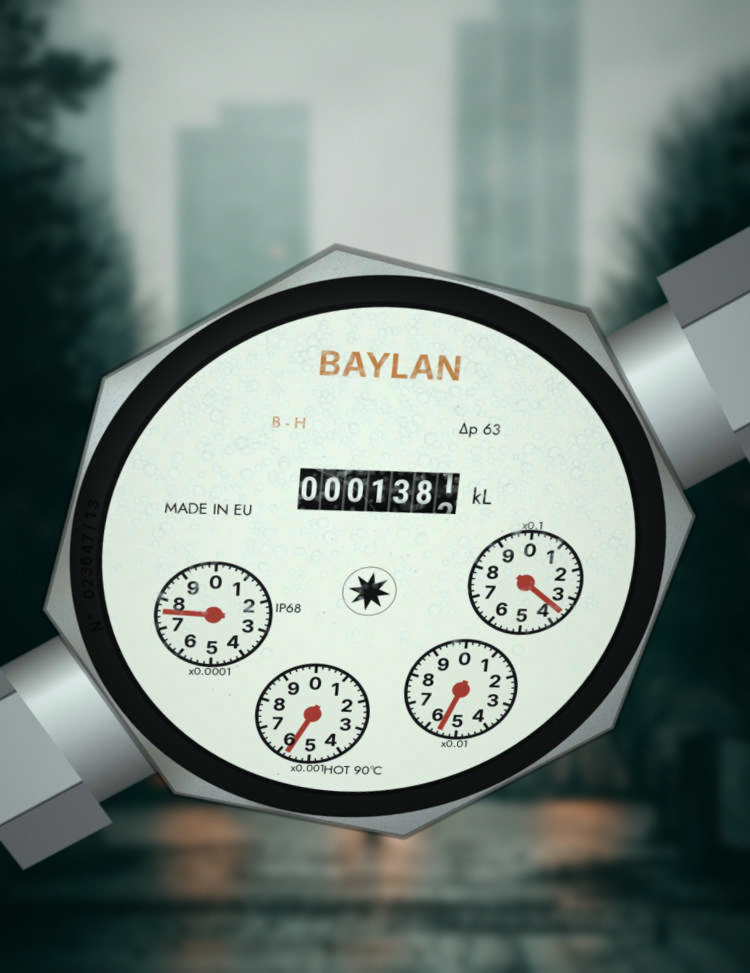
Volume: {"value": 1381.3557, "unit": "kL"}
